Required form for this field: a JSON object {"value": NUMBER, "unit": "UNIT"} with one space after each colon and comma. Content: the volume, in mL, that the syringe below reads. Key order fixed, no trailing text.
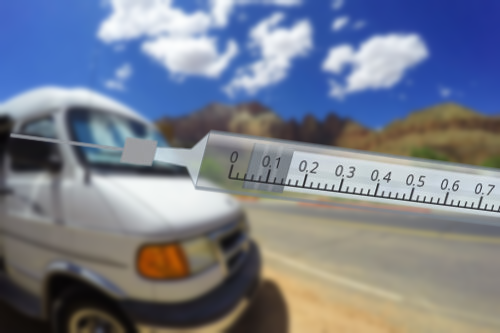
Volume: {"value": 0.04, "unit": "mL"}
